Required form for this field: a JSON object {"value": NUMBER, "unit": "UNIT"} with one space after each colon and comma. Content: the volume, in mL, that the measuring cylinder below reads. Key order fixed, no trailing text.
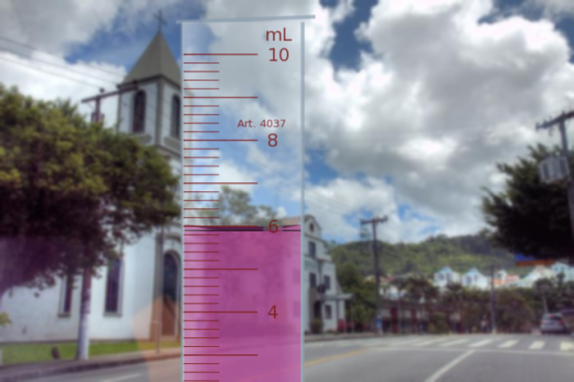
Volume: {"value": 5.9, "unit": "mL"}
